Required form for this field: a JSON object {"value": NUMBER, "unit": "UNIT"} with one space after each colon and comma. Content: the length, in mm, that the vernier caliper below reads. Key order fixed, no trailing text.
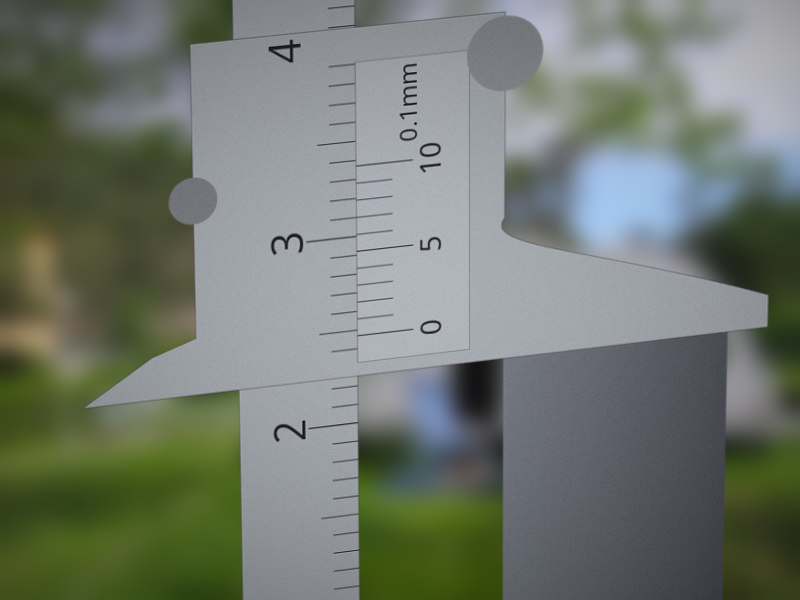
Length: {"value": 24.7, "unit": "mm"}
